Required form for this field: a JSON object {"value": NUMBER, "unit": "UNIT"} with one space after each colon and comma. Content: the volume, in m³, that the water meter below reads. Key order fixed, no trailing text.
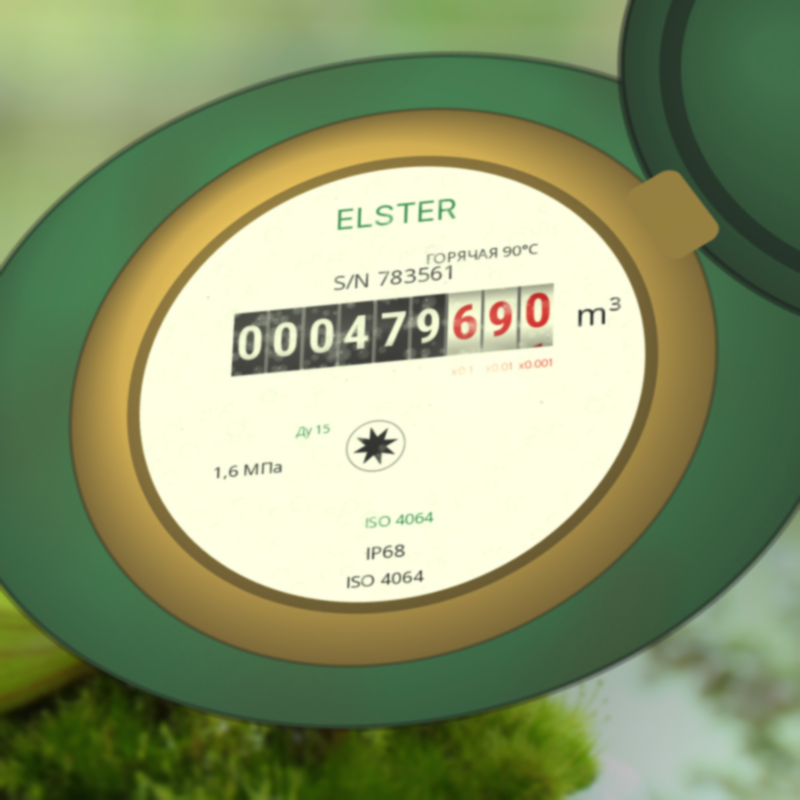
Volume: {"value": 479.690, "unit": "m³"}
